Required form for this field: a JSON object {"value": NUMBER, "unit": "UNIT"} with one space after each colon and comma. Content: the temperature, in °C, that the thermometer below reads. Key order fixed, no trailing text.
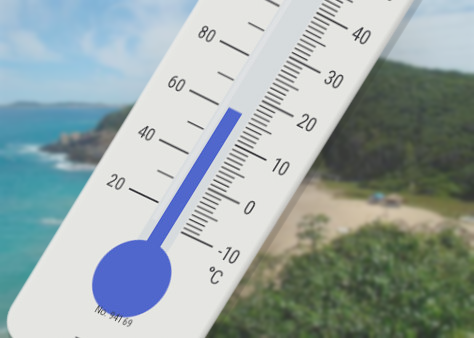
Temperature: {"value": 16, "unit": "°C"}
